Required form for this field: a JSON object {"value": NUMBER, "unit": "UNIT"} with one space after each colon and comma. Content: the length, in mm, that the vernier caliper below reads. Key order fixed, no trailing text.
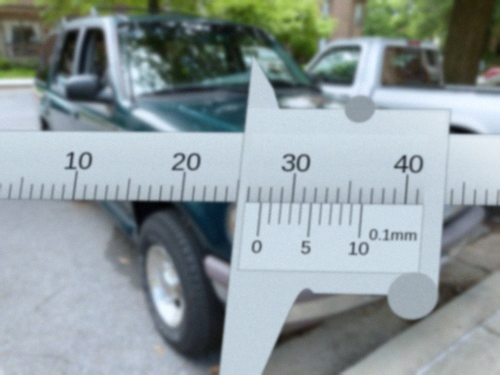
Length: {"value": 27.2, "unit": "mm"}
